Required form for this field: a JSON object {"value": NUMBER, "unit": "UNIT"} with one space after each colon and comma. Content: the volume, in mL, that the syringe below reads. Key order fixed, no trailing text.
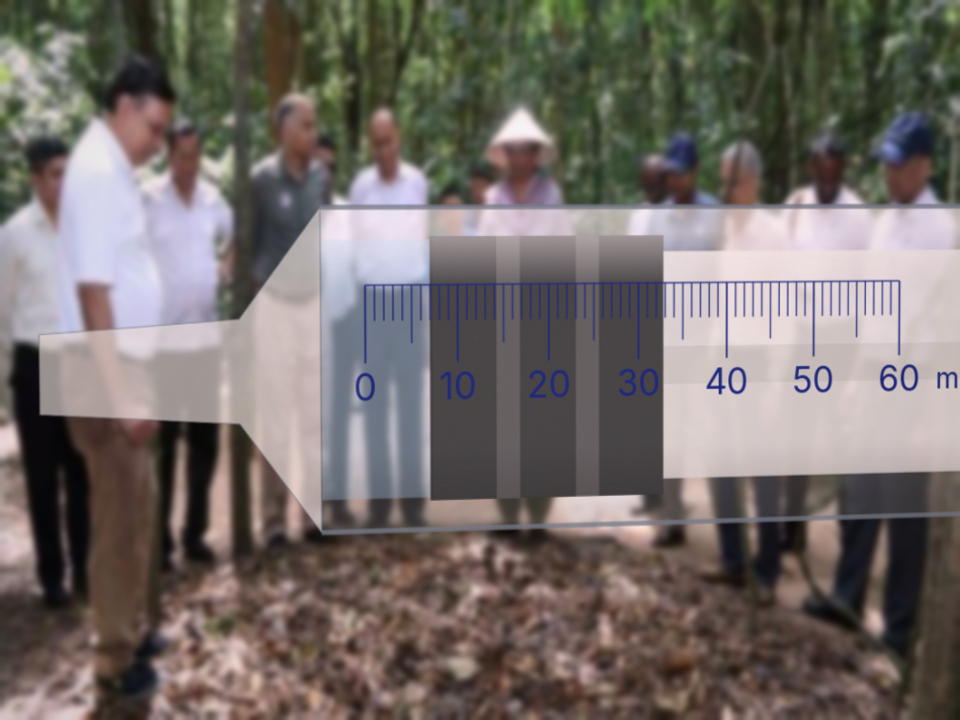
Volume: {"value": 7, "unit": "mL"}
